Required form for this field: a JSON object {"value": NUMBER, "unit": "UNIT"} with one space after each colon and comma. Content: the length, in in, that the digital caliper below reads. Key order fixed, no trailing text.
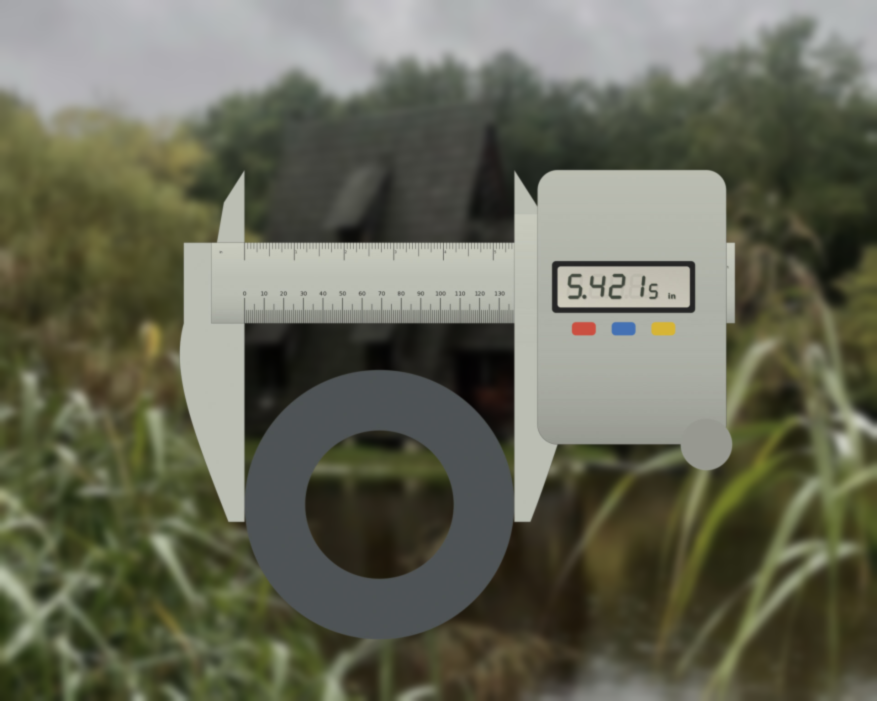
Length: {"value": 5.4215, "unit": "in"}
